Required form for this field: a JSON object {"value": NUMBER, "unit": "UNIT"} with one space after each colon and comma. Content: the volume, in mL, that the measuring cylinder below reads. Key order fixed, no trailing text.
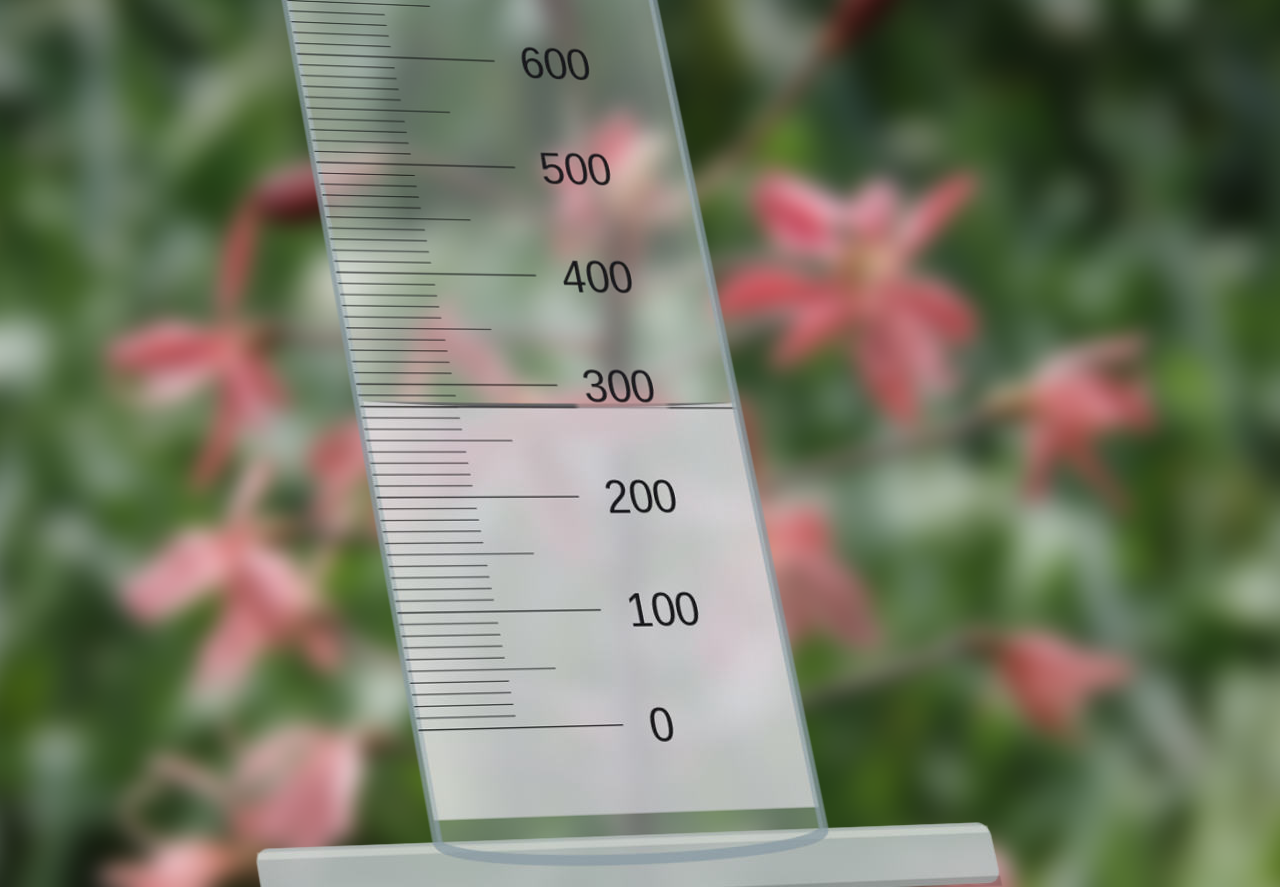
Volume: {"value": 280, "unit": "mL"}
